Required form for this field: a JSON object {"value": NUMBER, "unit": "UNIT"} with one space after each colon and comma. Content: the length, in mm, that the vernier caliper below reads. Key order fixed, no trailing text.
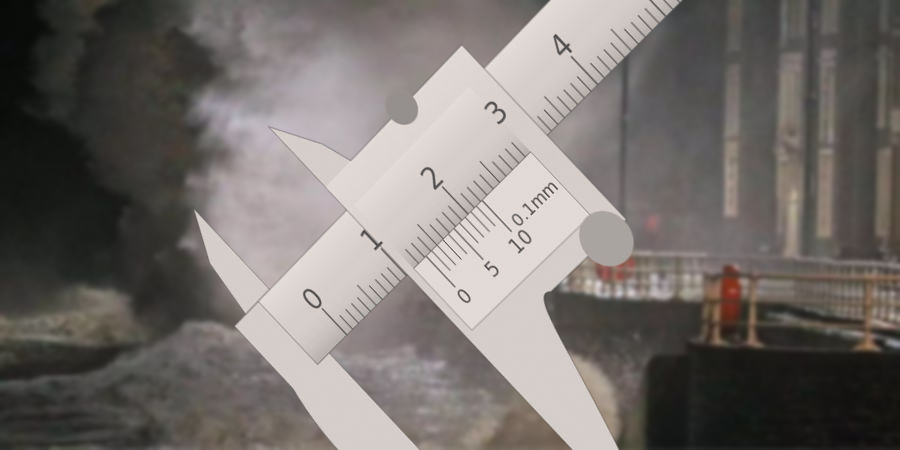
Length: {"value": 13.2, "unit": "mm"}
